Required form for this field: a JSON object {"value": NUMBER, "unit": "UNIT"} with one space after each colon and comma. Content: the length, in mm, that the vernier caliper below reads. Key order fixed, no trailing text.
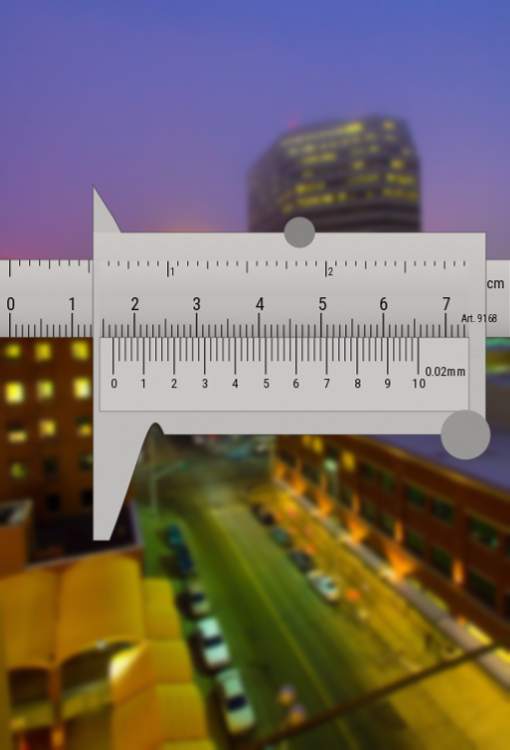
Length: {"value": 16.6, "unit": "mm"}
